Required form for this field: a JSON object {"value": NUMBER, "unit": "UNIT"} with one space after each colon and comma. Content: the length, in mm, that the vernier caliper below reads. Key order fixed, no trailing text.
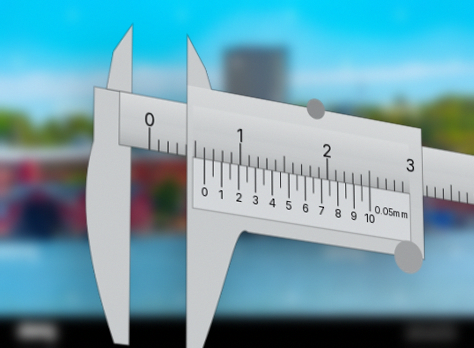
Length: {"value": 6.0, "unit": "mm"}
